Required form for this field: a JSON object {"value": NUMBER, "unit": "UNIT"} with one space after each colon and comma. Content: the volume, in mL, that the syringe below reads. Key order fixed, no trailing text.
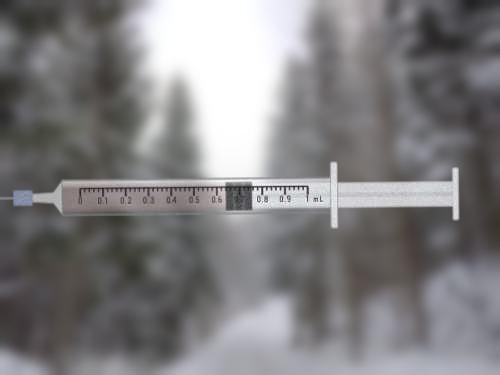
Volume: {"value": 0.64, "unit": "mL"}
